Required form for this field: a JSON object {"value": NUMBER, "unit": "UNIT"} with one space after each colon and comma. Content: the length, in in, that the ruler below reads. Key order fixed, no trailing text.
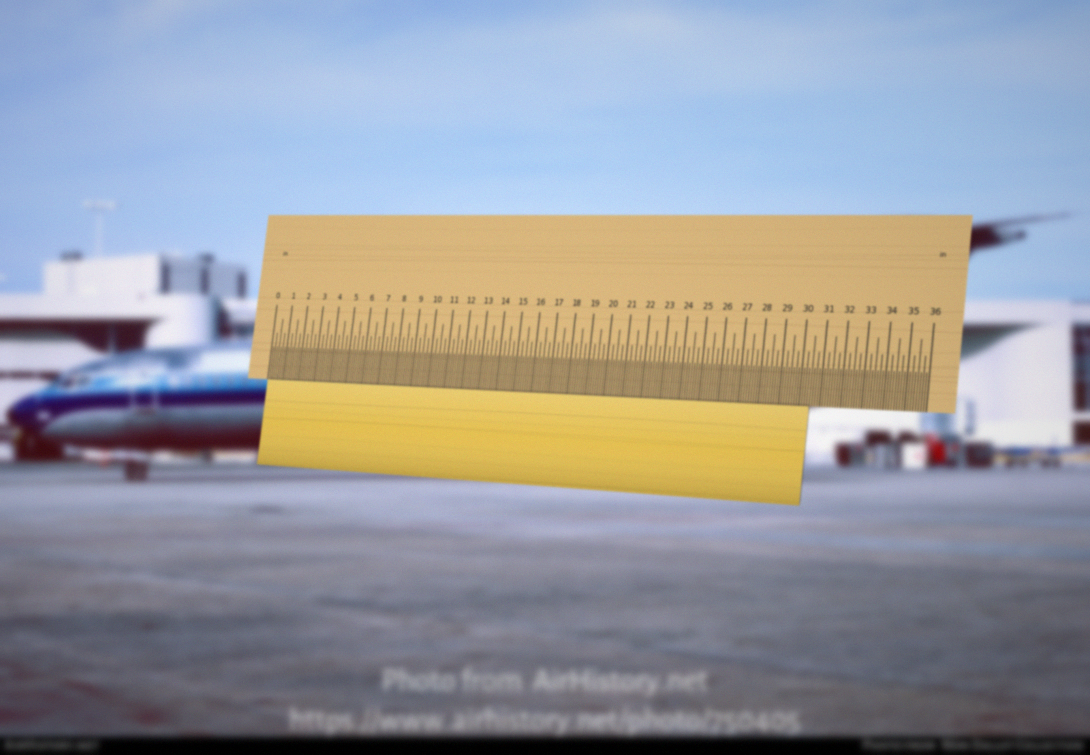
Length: {"value": 30.5, "unit": "in"}
